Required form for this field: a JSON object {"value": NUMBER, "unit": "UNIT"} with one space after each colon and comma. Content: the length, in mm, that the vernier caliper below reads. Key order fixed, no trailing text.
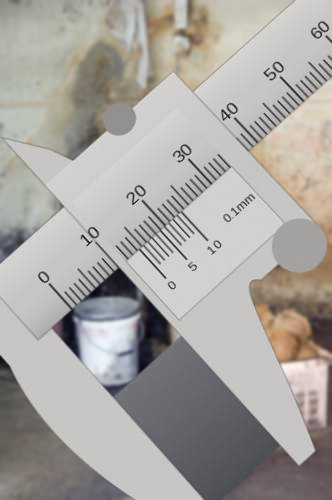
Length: {"value": 14.4, "unit": "mm"}
